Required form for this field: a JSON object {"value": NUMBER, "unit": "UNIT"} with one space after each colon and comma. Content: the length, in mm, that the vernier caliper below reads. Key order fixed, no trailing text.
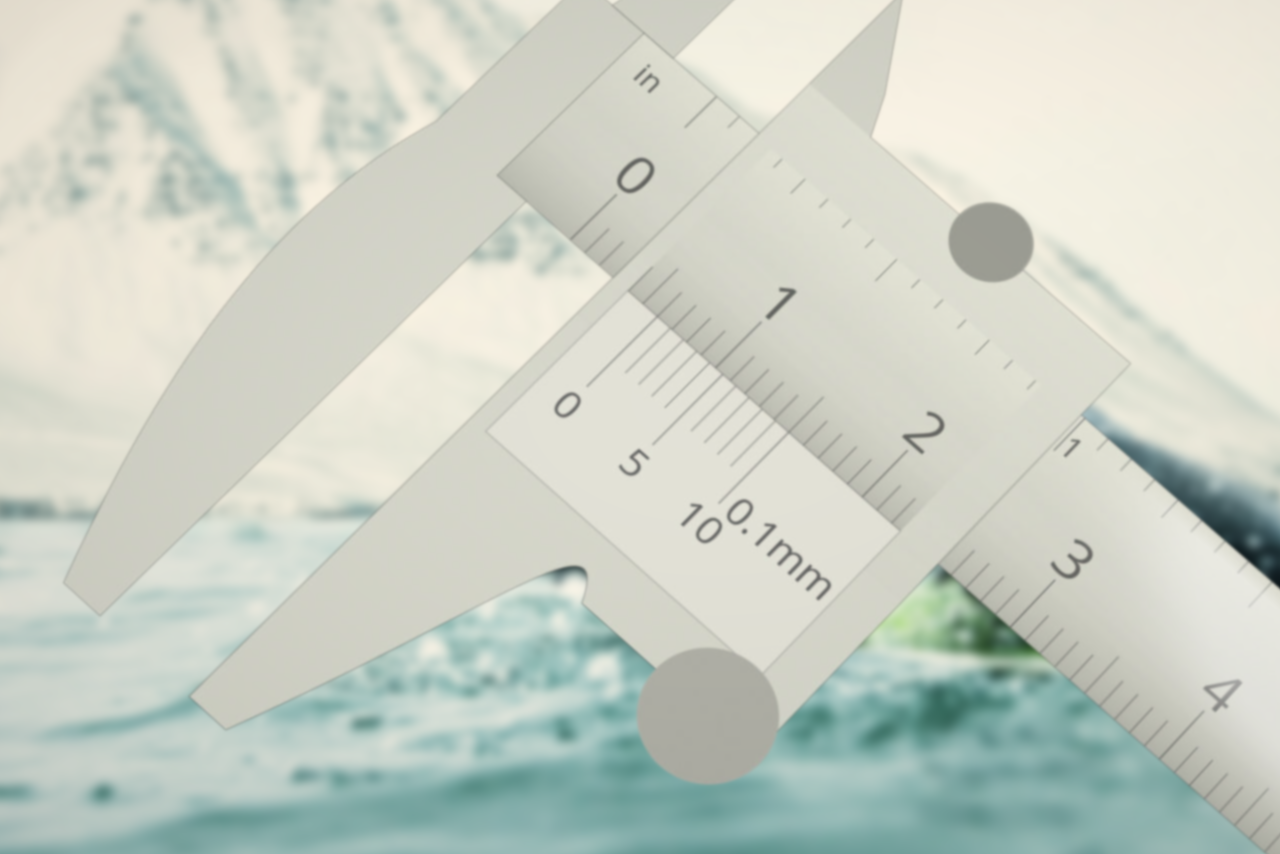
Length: {"value": 6.0, "unit": "mm"}
